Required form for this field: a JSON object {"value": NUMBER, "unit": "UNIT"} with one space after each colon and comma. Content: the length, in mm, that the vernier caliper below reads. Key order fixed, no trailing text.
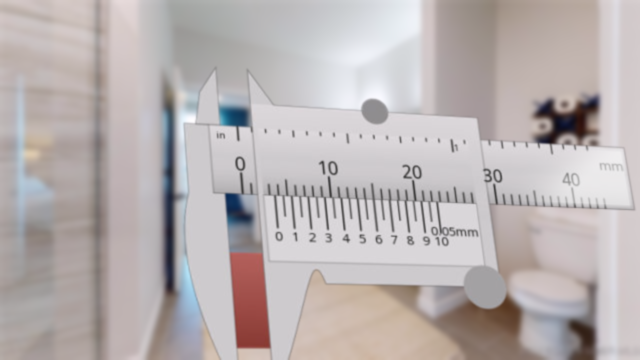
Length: {"value": 3.6, "unit": "mm"}
